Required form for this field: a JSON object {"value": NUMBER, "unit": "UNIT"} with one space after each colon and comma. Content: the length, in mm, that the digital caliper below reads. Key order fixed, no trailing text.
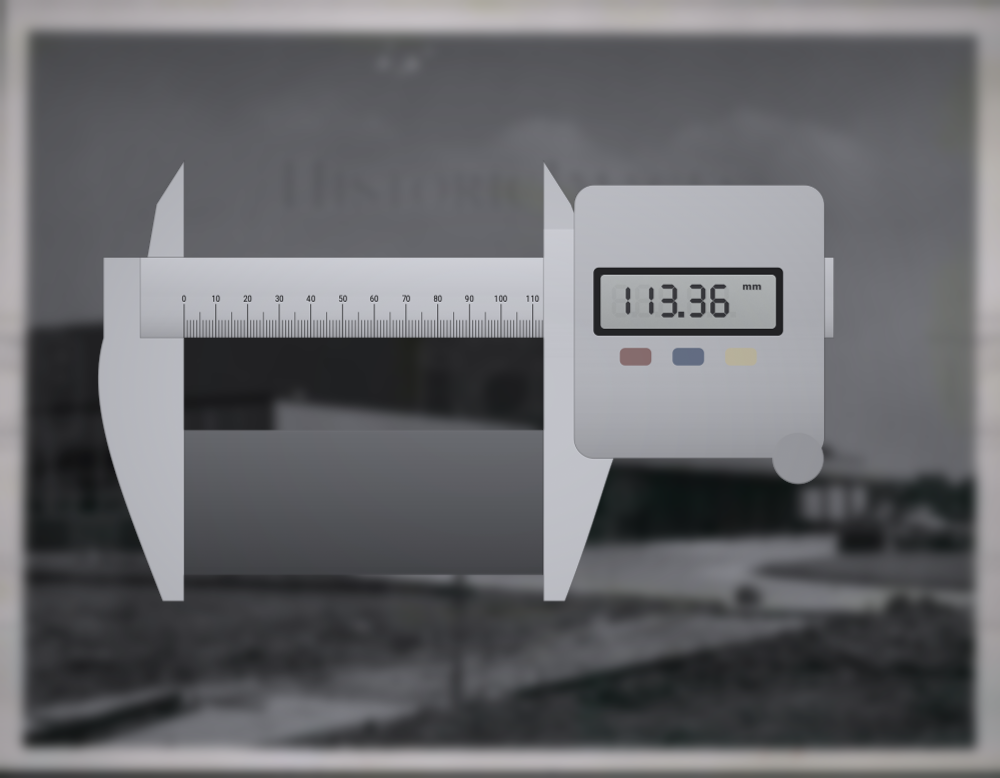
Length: {"value": 113.36, "unit": "mm"}
